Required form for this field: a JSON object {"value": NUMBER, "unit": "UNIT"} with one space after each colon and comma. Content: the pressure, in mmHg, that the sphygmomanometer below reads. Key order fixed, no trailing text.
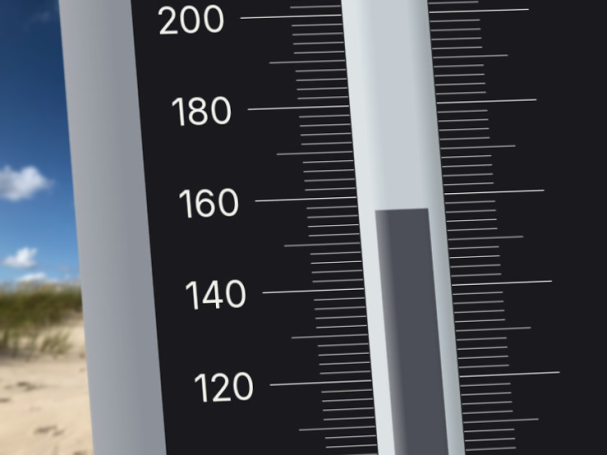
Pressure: {"value": 157, "unit": "mmHg"}
